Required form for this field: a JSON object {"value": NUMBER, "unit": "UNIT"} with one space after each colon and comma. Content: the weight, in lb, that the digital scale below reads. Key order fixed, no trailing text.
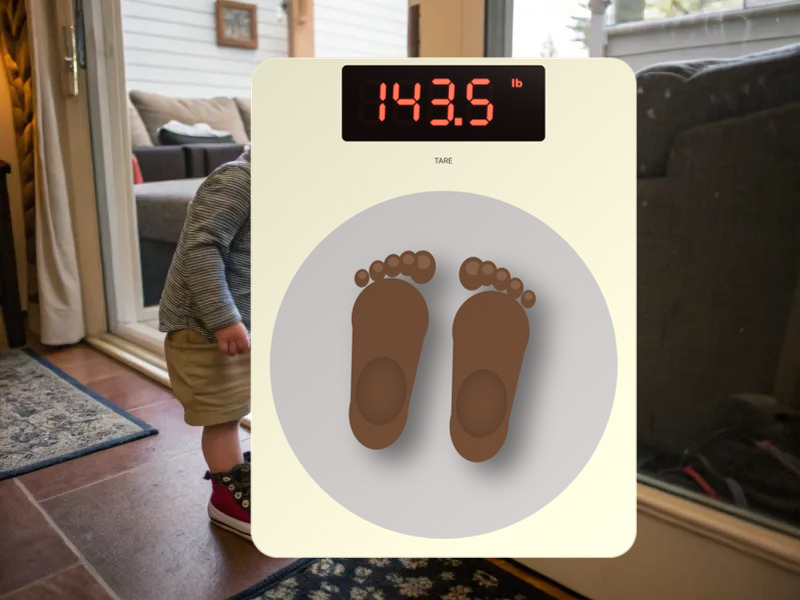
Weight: {"value": 143.5, "unit": "lb"}
